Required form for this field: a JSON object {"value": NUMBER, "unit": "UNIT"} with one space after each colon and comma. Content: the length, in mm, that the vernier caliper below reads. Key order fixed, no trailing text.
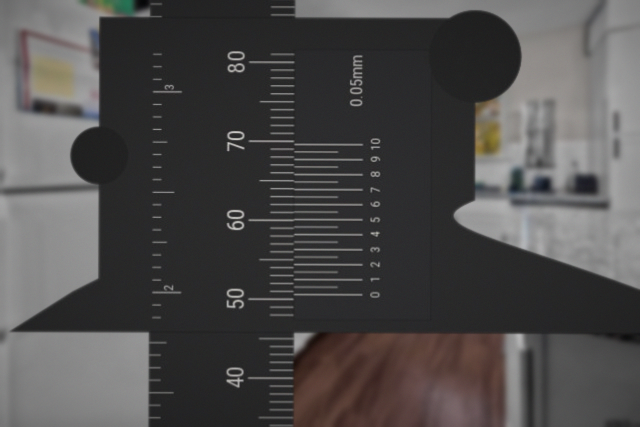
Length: {"value": 50.6, "unit": "mm"}
